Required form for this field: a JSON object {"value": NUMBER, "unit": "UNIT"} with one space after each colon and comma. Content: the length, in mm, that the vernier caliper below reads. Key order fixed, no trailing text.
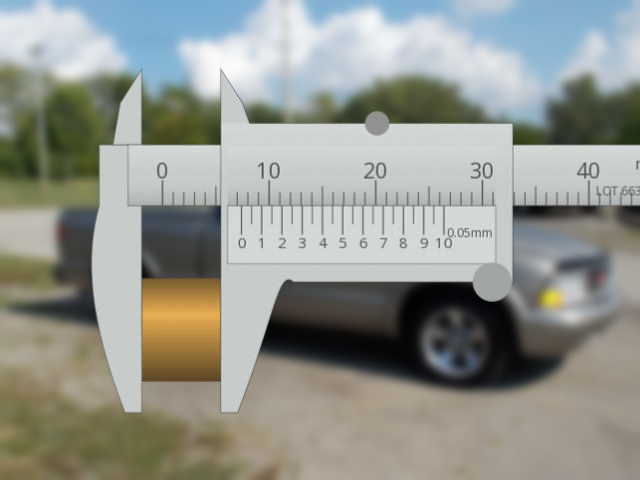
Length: {"value": 7.4, "unit": "mm"}
